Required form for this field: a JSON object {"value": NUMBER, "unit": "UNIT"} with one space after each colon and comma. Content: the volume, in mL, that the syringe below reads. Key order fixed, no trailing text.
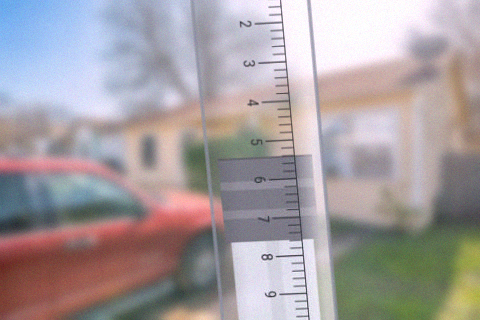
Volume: {"value": 5.4, "unit": "mL"}
